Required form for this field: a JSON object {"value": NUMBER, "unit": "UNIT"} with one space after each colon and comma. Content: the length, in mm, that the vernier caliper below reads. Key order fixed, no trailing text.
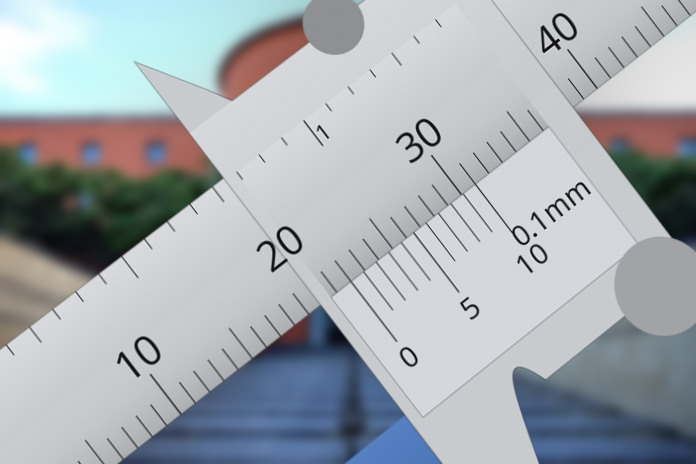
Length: {"value": 22.0, "unit": "mm"}
